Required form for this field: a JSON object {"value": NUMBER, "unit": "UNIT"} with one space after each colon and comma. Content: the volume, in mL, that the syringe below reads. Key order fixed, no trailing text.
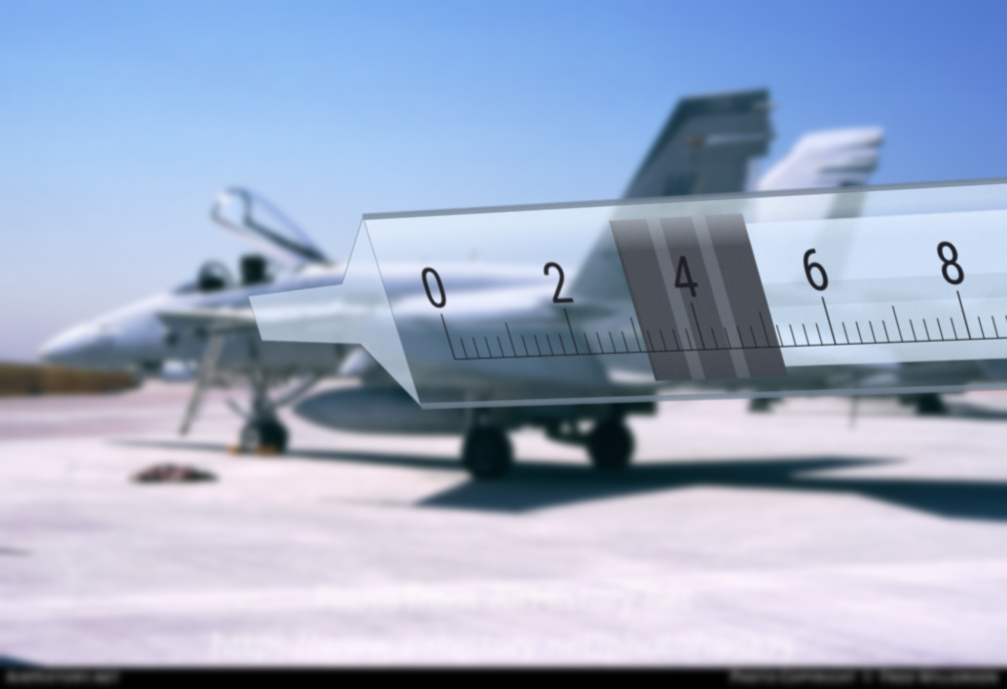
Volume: {"value": 3.1, "unit": "mL"}
